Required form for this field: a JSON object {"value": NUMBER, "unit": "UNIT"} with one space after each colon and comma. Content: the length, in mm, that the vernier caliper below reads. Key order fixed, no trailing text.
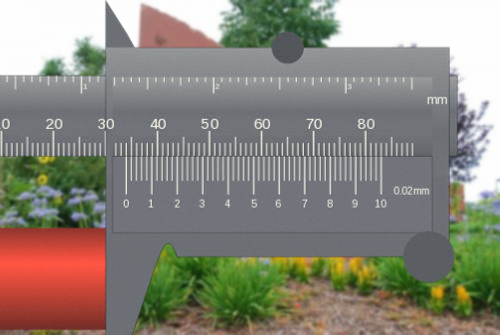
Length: {"value": 34.0, "unit": "mm"}
